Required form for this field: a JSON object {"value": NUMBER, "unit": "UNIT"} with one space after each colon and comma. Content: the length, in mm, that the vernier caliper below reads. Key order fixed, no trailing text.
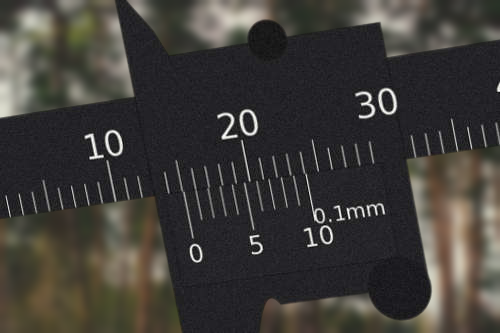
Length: {"value": 15.1, "unit": "mm"}
